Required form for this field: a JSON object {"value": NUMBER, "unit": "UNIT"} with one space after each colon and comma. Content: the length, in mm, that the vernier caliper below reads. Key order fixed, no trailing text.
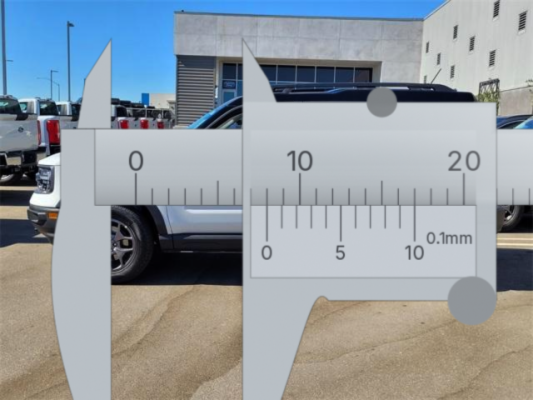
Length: {"value": 8.0, "unit": "mm"}
